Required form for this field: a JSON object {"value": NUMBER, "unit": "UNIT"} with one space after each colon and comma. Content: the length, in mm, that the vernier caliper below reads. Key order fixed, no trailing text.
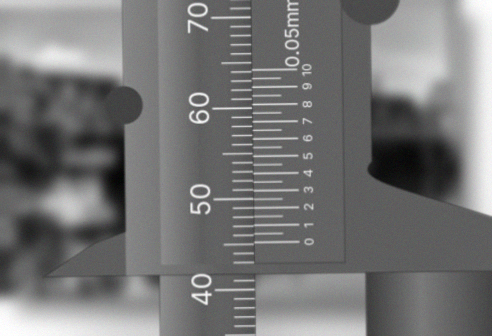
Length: {"value": 45.2, "unit": "mm"}
